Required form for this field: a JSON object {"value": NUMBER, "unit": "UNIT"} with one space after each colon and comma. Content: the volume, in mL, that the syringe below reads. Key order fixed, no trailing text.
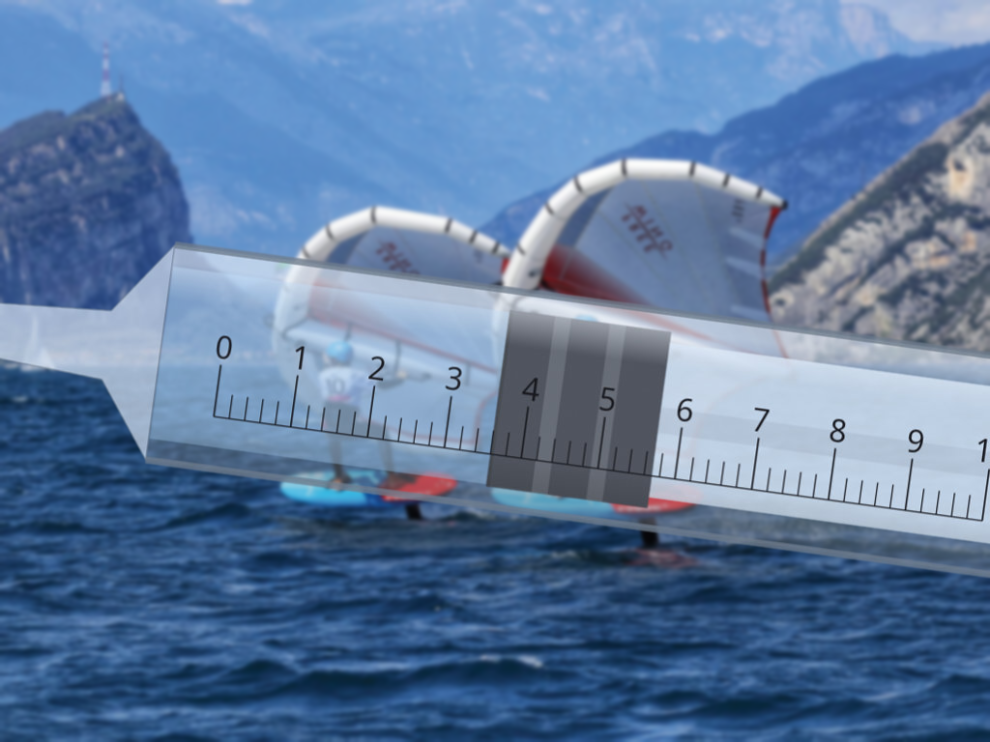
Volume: {"value": 3.6, "unit": "mL"}
